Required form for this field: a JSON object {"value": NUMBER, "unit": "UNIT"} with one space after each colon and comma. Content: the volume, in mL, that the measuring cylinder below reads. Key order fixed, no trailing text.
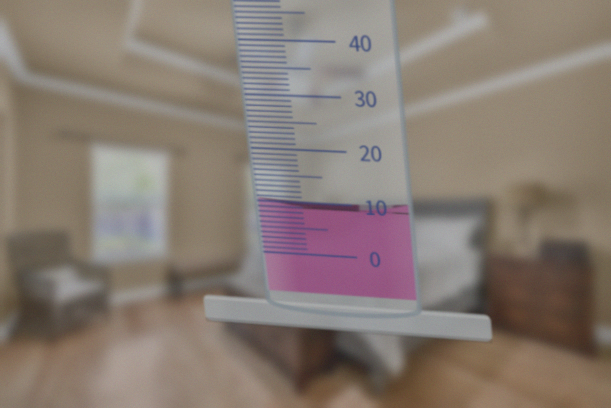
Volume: {"value": 9, "unit": "mL"}
